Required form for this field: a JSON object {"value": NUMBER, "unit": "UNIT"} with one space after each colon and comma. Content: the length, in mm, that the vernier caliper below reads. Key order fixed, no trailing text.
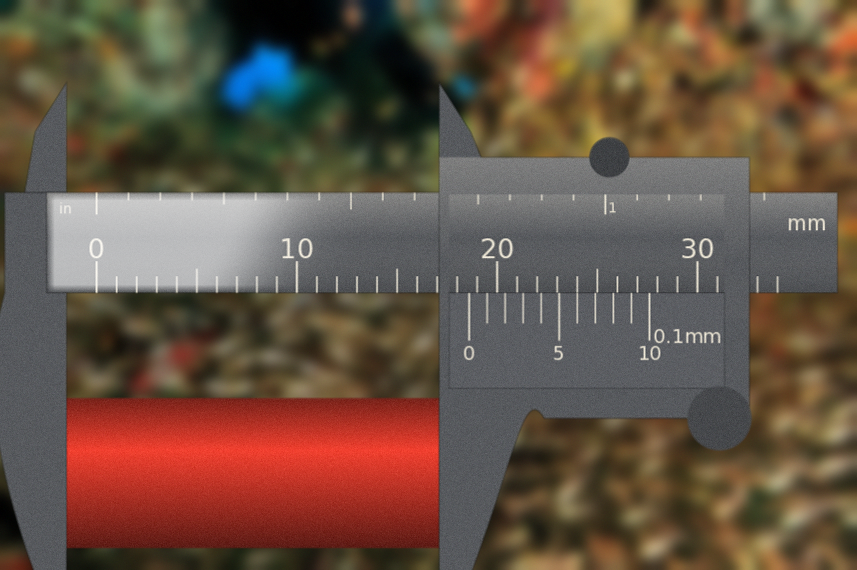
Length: {"value": 18.6, "unit": "mm"}
